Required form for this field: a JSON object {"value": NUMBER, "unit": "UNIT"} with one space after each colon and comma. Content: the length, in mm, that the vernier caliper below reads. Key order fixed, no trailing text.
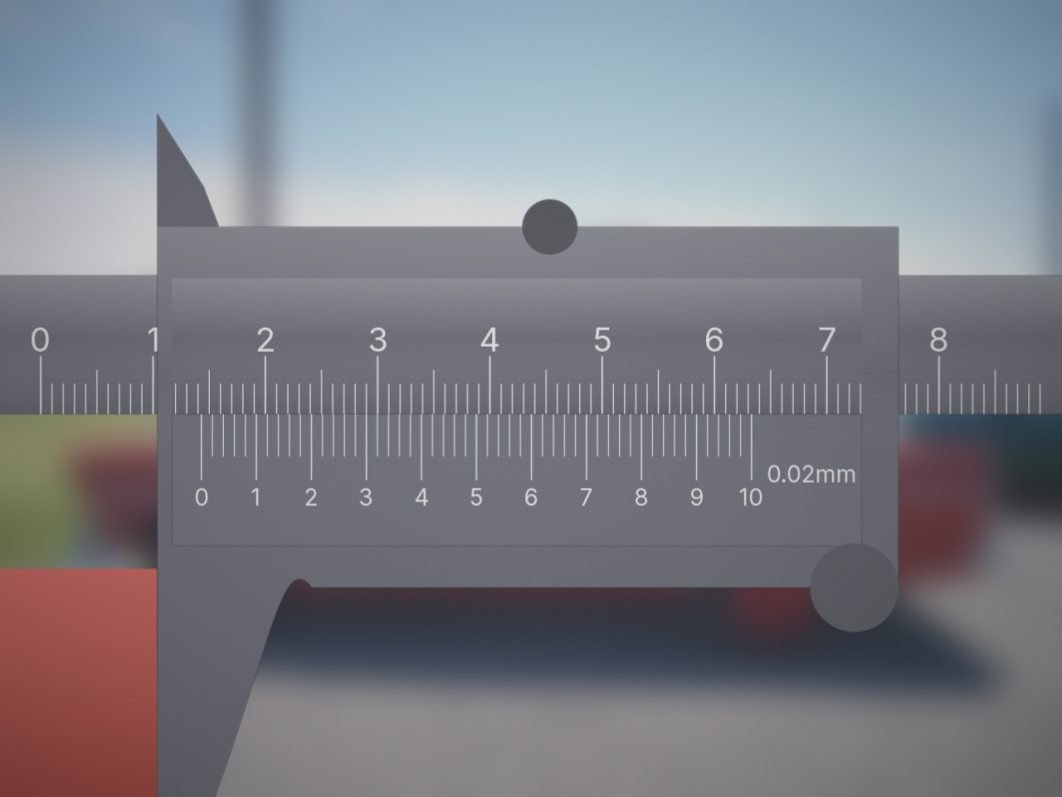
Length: {"value": 14.3, "unit": "mm"}
